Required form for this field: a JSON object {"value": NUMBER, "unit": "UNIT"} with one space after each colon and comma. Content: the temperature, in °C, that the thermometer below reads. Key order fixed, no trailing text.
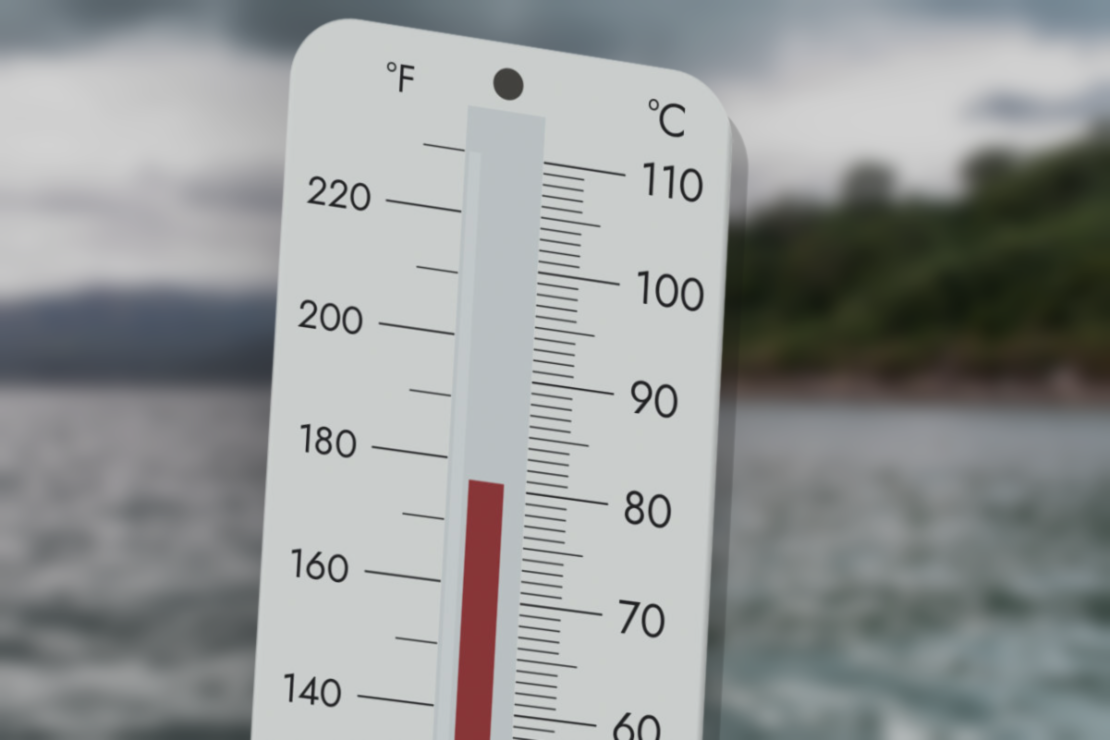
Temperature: {"value": 80.5, "unit": "°C"}
